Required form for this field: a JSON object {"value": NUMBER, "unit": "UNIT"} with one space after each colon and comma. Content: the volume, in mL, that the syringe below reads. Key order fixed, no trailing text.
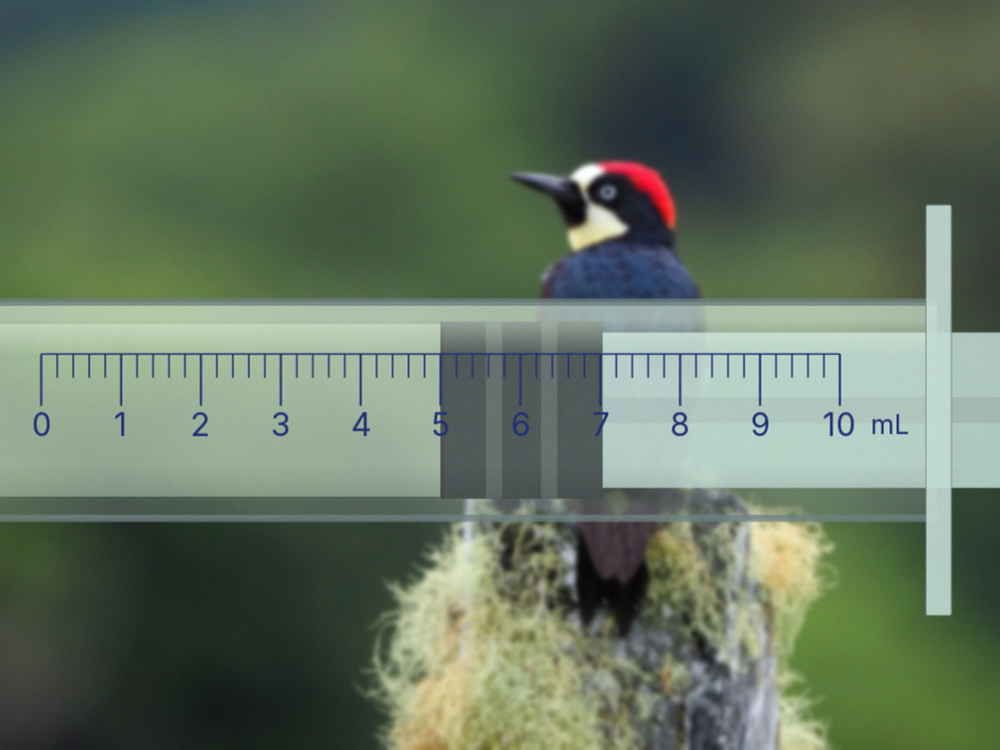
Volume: {"value": 5, "unit": "mL"}
